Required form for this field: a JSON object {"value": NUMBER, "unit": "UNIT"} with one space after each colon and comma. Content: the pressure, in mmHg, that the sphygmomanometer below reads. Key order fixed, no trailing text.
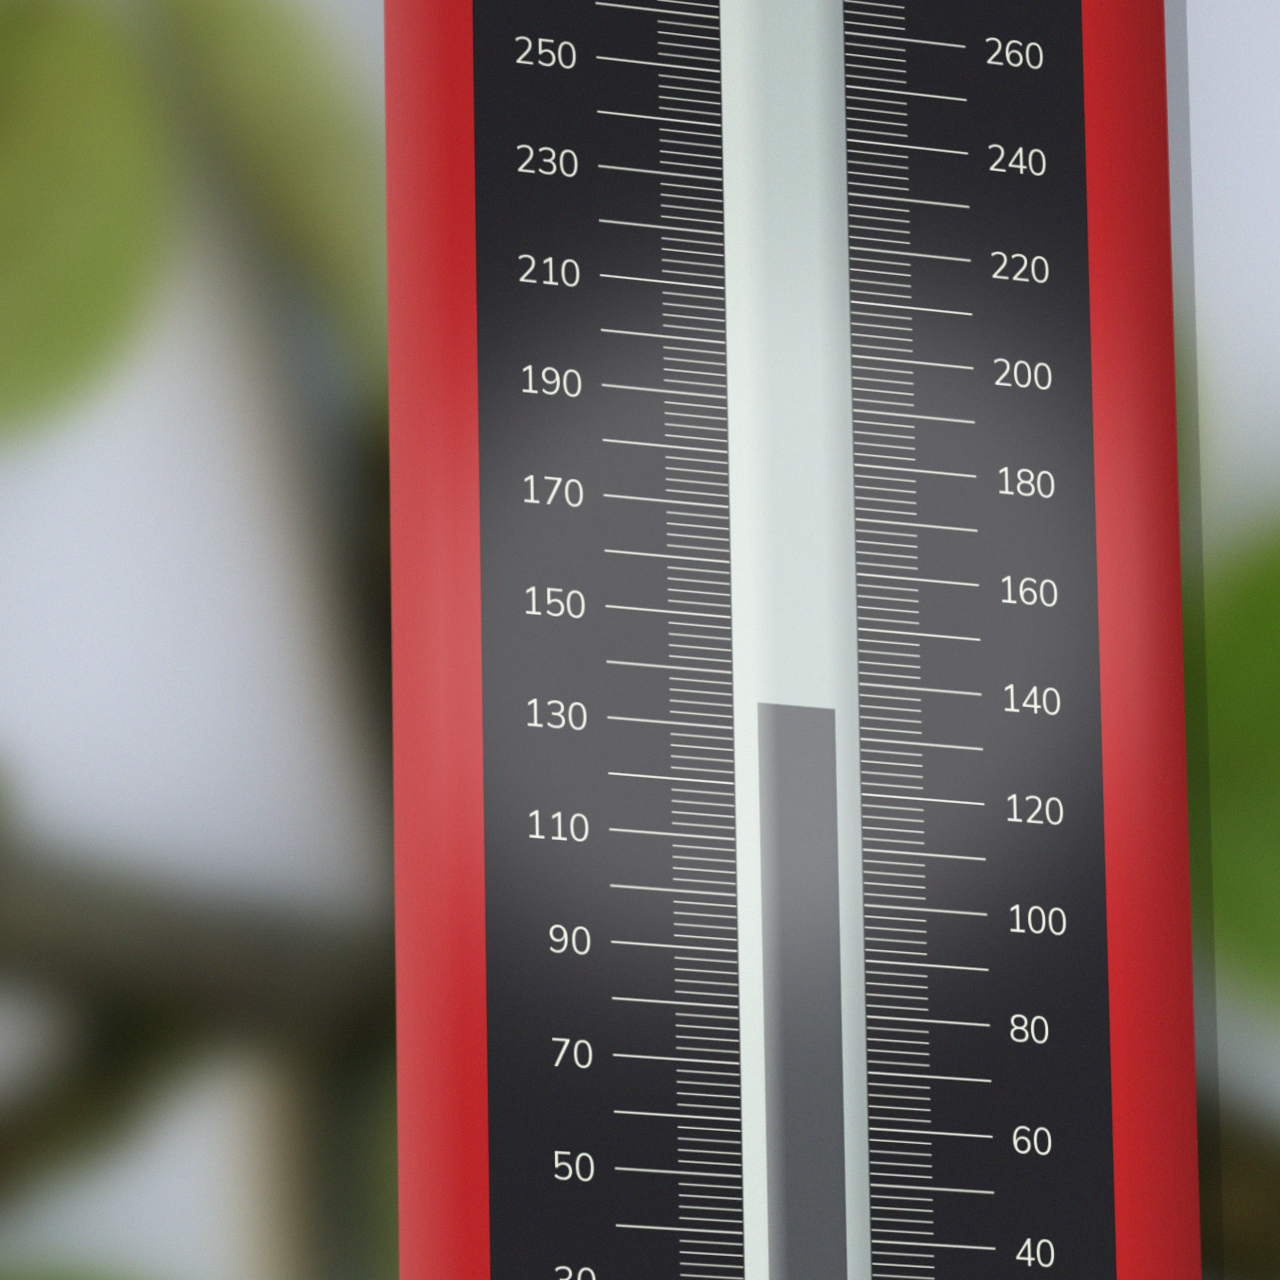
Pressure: {"value": 135, "unit": "mmHg"}
